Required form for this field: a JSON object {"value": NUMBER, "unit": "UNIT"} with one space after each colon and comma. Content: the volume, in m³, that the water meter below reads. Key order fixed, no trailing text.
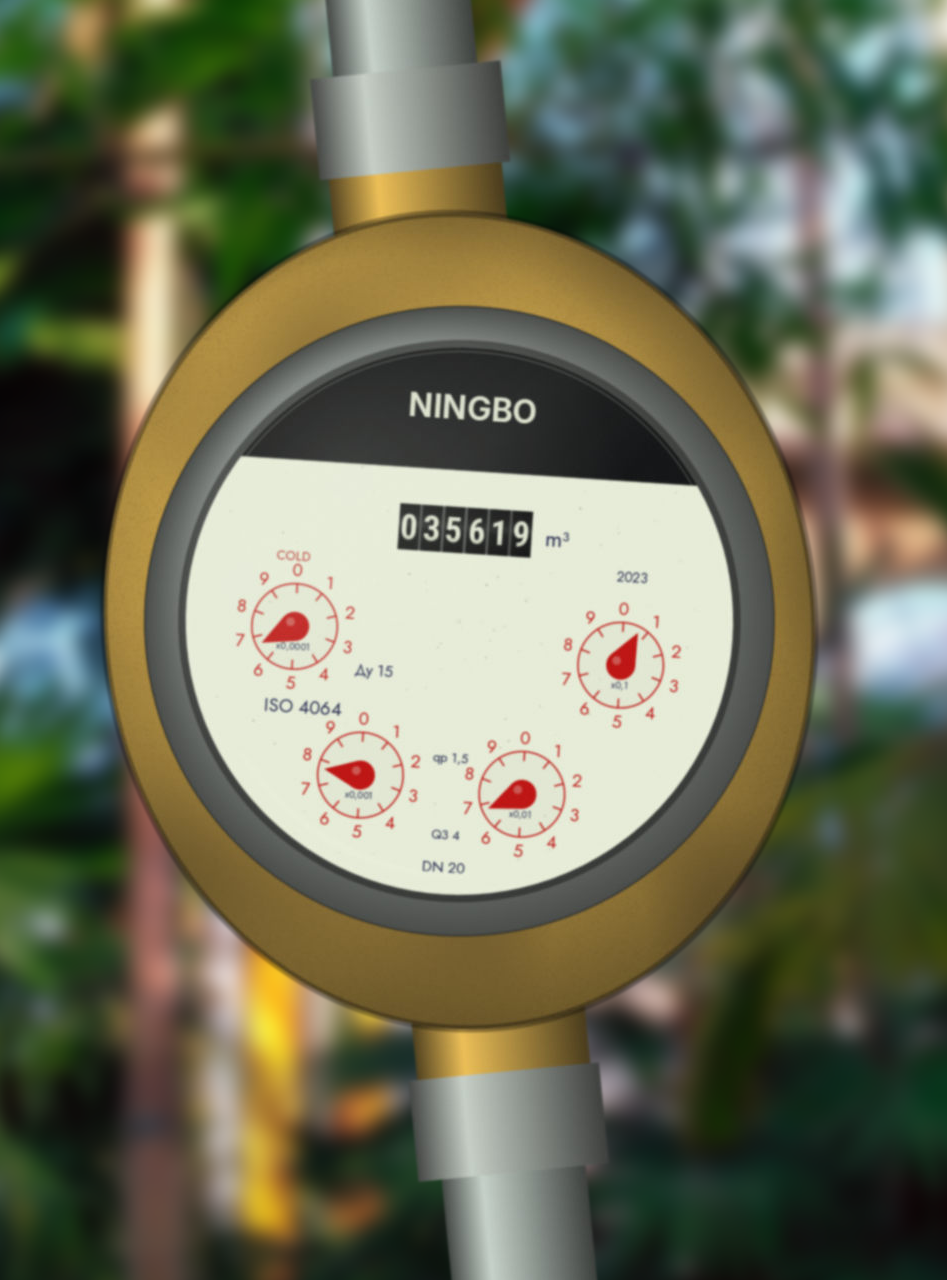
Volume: {"value": 35619.0676, "unit": "m³"}
